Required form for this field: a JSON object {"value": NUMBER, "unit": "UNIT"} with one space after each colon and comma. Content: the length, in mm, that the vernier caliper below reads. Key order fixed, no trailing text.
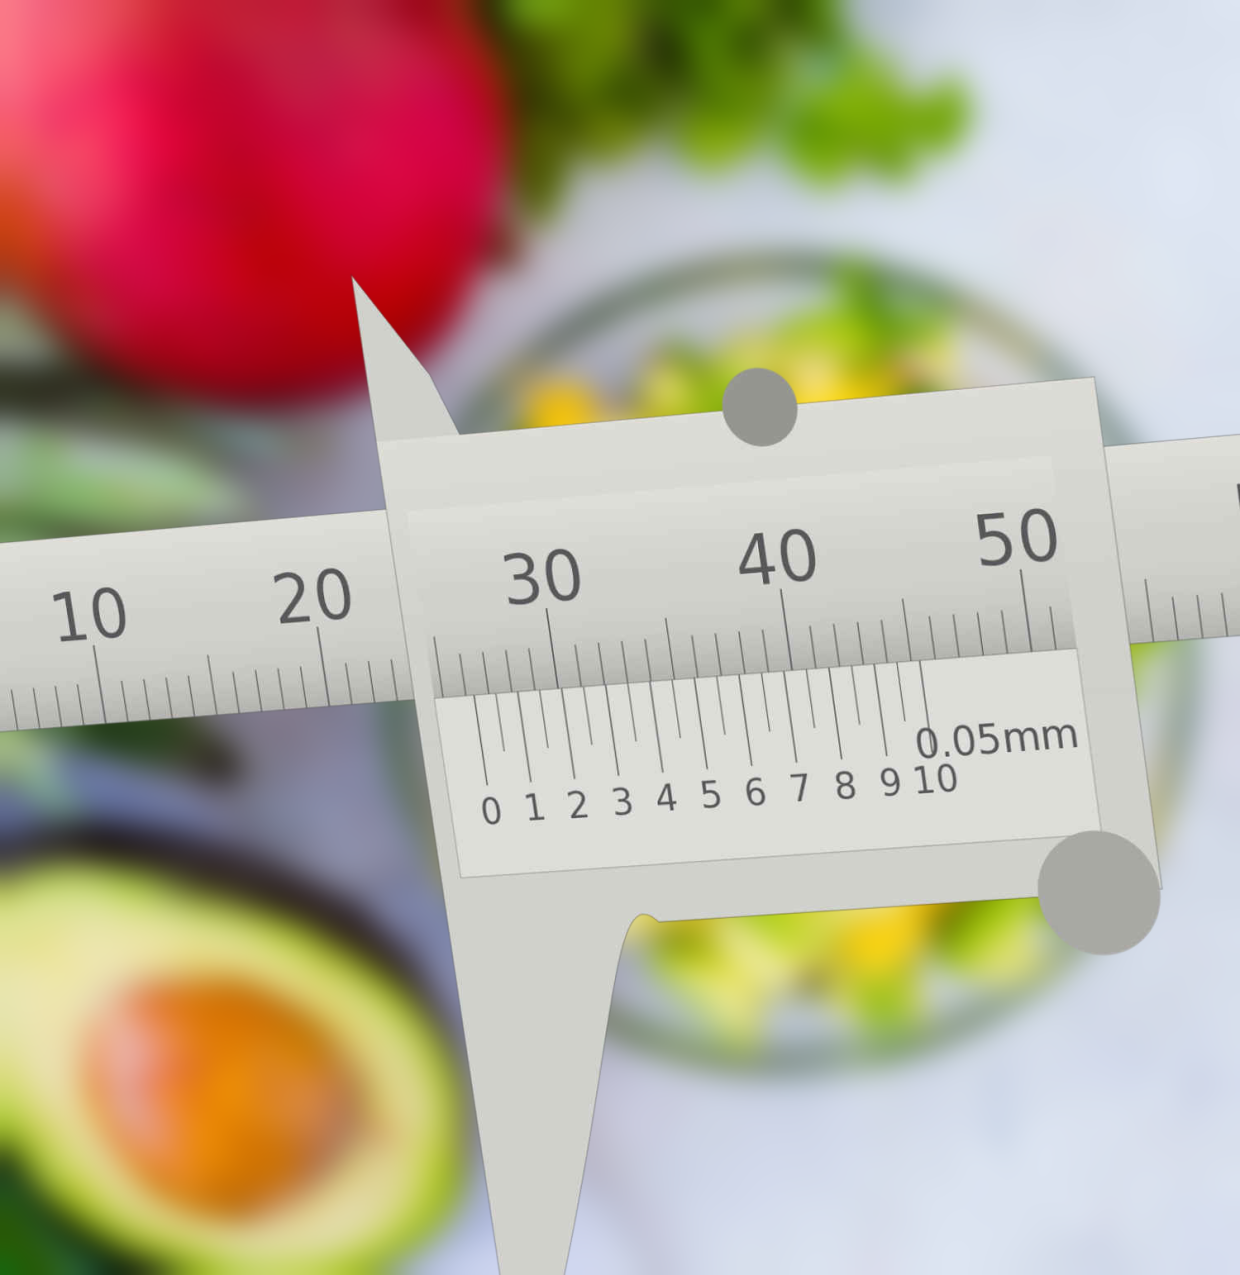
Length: {"value": 26.35, "unit": "mm"}
